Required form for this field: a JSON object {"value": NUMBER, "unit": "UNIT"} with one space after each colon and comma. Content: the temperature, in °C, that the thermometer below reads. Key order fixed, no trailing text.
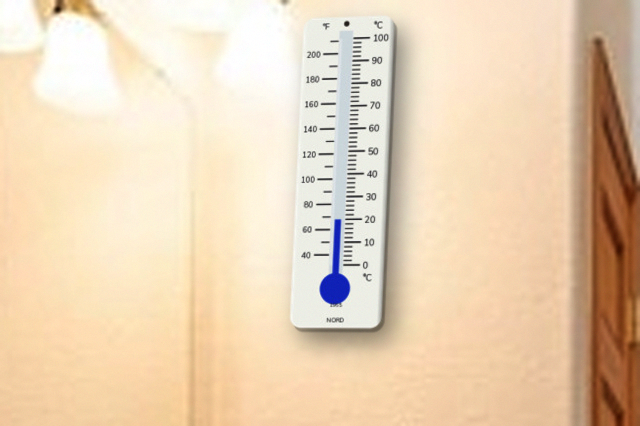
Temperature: {"value": 20, "unit": "°C"}
